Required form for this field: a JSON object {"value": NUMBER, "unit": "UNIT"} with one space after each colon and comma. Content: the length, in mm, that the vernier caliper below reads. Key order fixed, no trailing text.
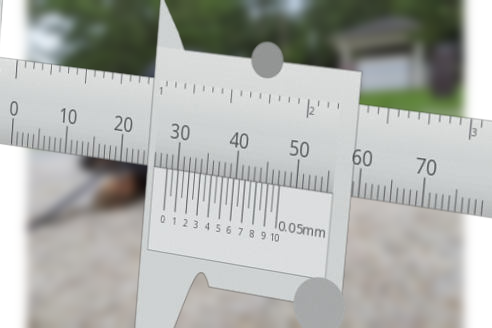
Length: {"value": 28.2, "unit": "mm"}
